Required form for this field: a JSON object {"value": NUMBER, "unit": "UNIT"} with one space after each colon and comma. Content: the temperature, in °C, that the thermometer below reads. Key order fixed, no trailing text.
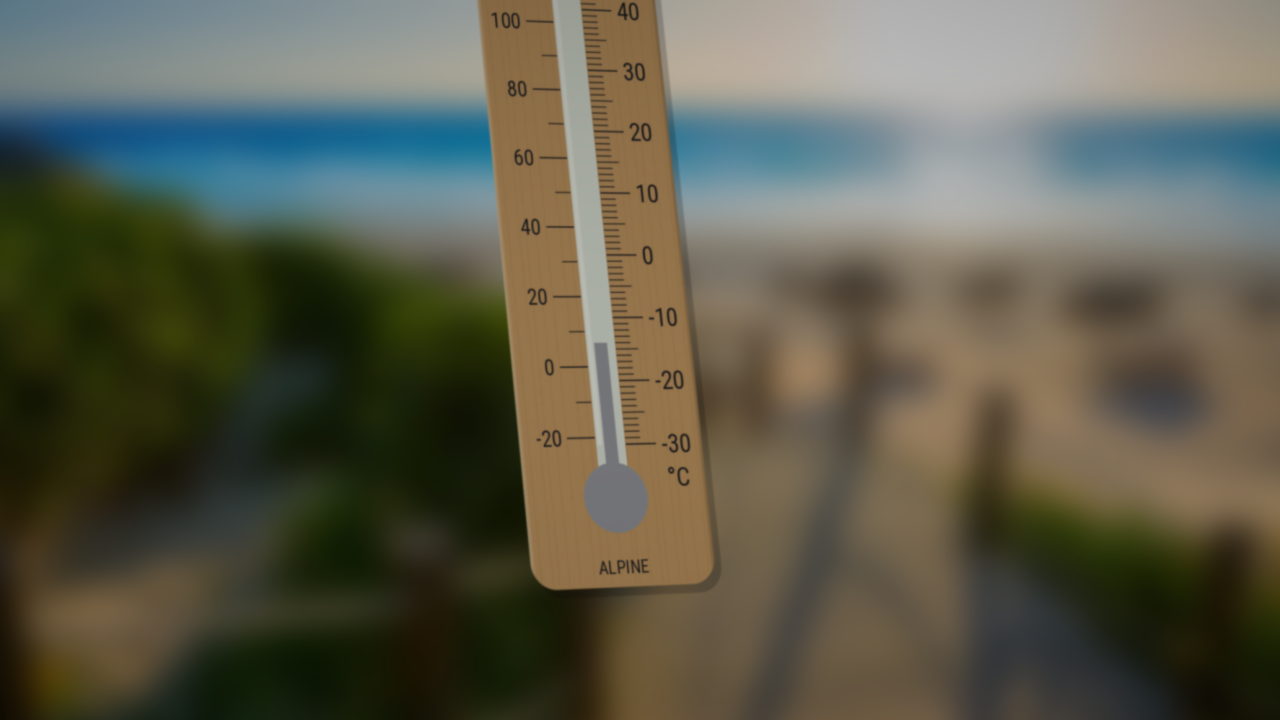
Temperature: {"value": -14, "unit": "°C"}
